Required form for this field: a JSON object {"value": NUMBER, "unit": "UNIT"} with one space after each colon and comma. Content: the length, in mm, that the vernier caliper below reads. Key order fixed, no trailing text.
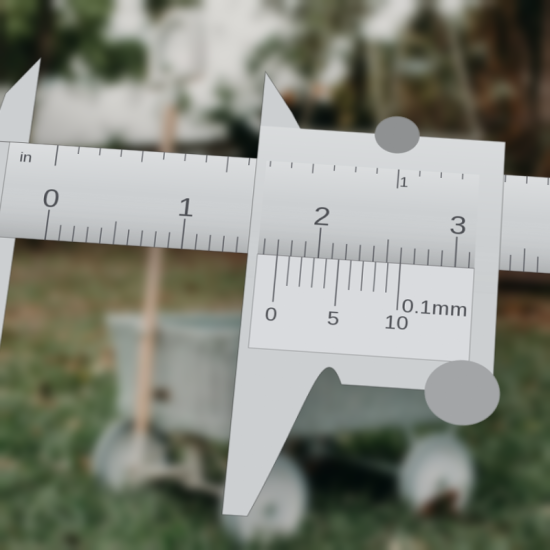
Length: {"value": 17.0, "unit": "mm"}
